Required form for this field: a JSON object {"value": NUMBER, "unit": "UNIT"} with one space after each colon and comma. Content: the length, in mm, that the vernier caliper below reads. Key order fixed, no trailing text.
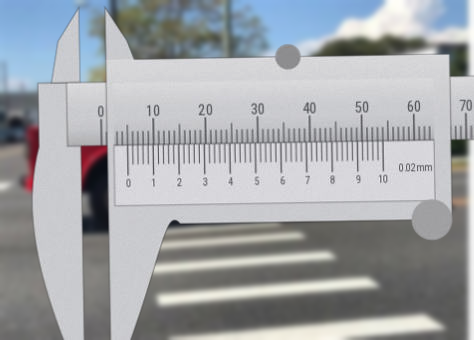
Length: {"value": 5.0, "unit": "mm"}
